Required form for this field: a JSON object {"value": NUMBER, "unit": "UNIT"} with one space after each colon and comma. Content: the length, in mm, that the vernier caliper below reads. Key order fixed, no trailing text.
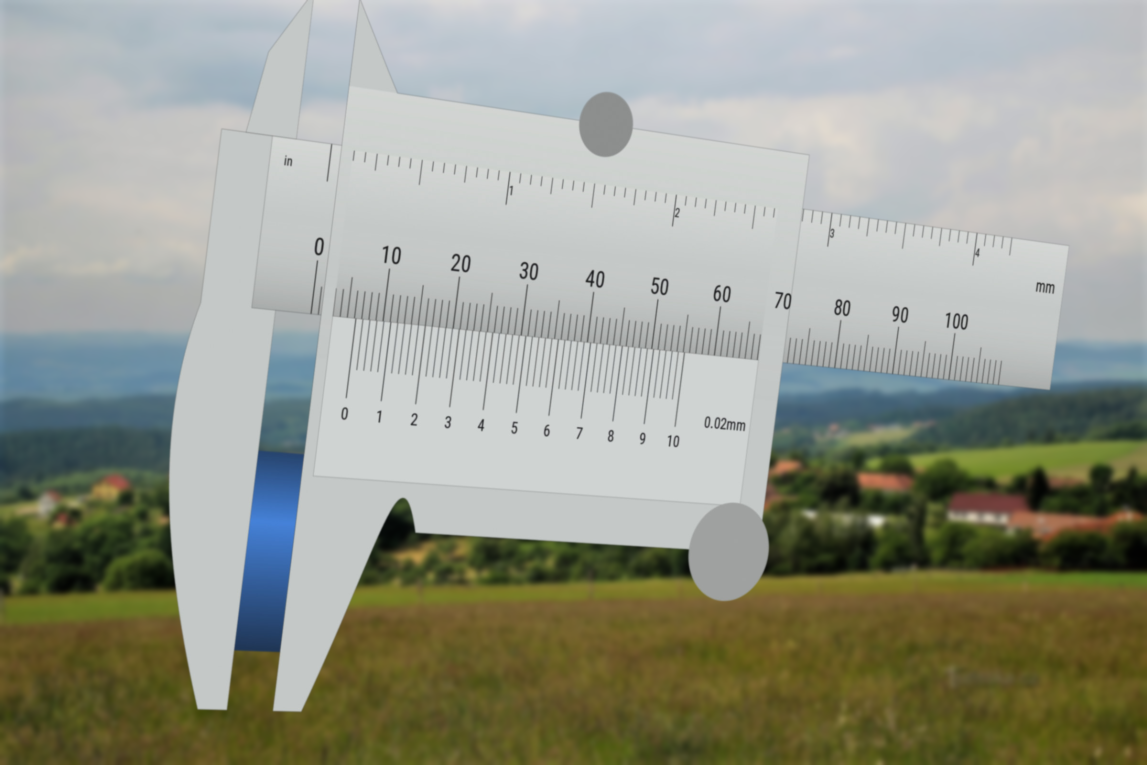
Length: {"value": 6.2, "unit": "mm"}
